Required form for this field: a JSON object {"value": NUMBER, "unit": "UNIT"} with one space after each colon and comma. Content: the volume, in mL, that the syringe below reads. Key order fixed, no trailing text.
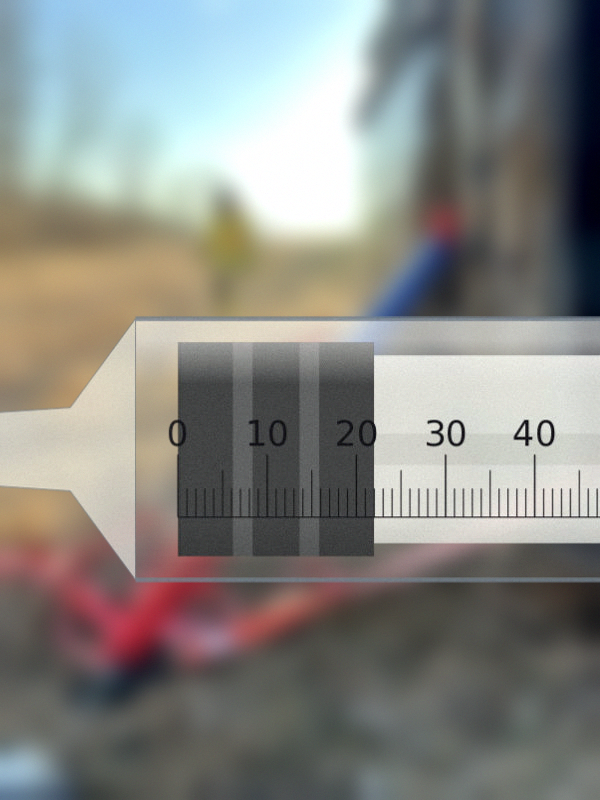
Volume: {"value": 0, "unit": "mL"}
